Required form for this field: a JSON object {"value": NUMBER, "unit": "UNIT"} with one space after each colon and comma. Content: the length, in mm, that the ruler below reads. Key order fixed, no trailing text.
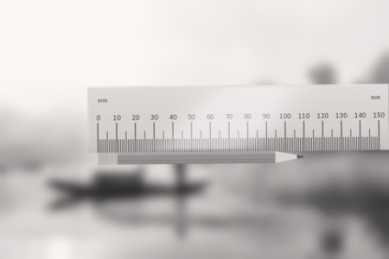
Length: {"value": 110, "unit": "mm"}
